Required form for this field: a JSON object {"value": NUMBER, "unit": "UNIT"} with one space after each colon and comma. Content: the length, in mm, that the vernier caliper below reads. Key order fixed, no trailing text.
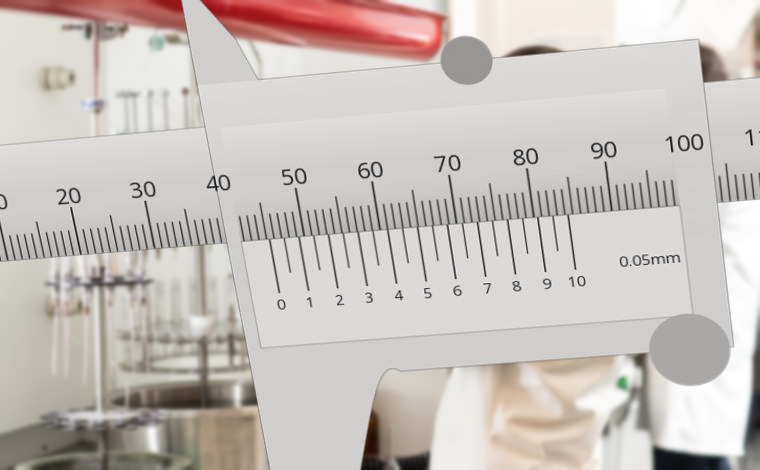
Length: {"value": 45.4, "unit": "mm"}
